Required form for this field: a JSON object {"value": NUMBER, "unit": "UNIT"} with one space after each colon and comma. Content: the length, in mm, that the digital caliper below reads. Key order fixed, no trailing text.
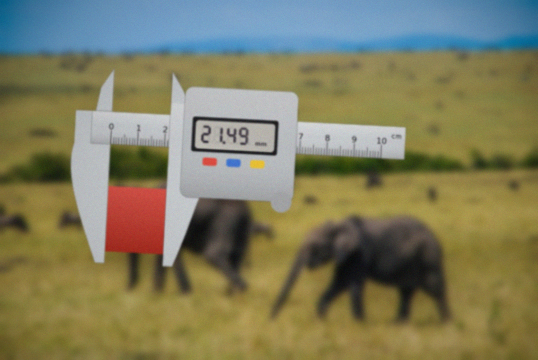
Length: {"value": 21.49, "unit": "mm"}
